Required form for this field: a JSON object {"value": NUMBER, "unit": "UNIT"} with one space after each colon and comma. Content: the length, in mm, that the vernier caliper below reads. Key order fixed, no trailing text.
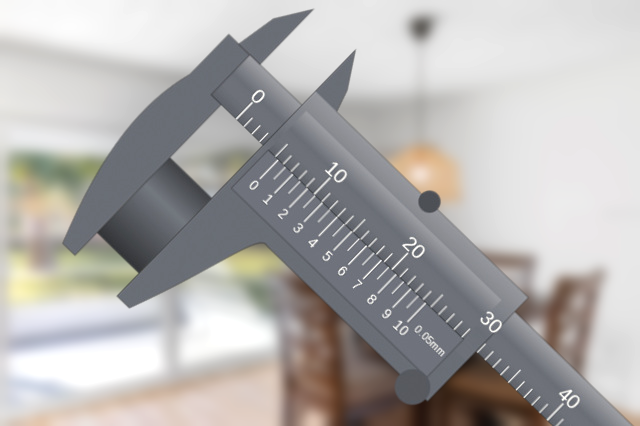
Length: {"value": 5.4, "unit": "mm"}
